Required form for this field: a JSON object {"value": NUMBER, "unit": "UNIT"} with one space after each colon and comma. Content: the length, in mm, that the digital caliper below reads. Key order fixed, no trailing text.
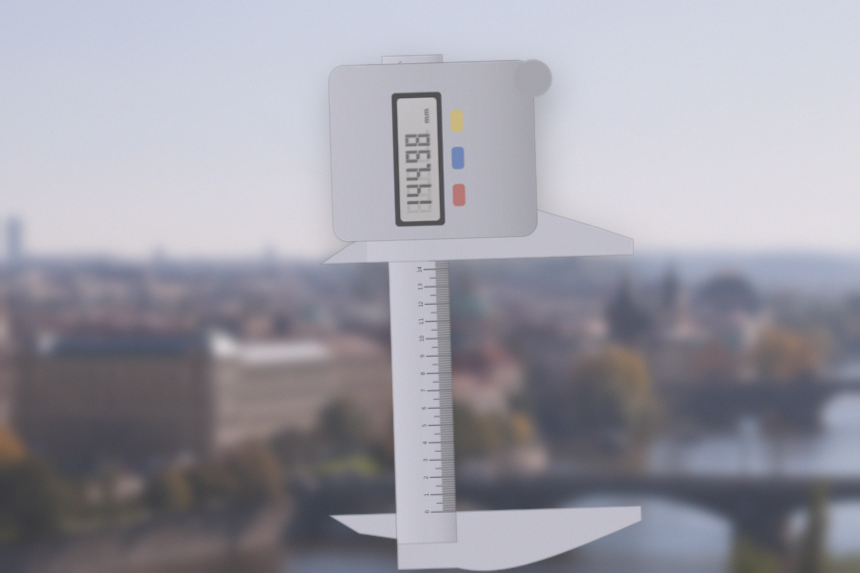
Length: {"value": 144.98, "unit": "mm"}
